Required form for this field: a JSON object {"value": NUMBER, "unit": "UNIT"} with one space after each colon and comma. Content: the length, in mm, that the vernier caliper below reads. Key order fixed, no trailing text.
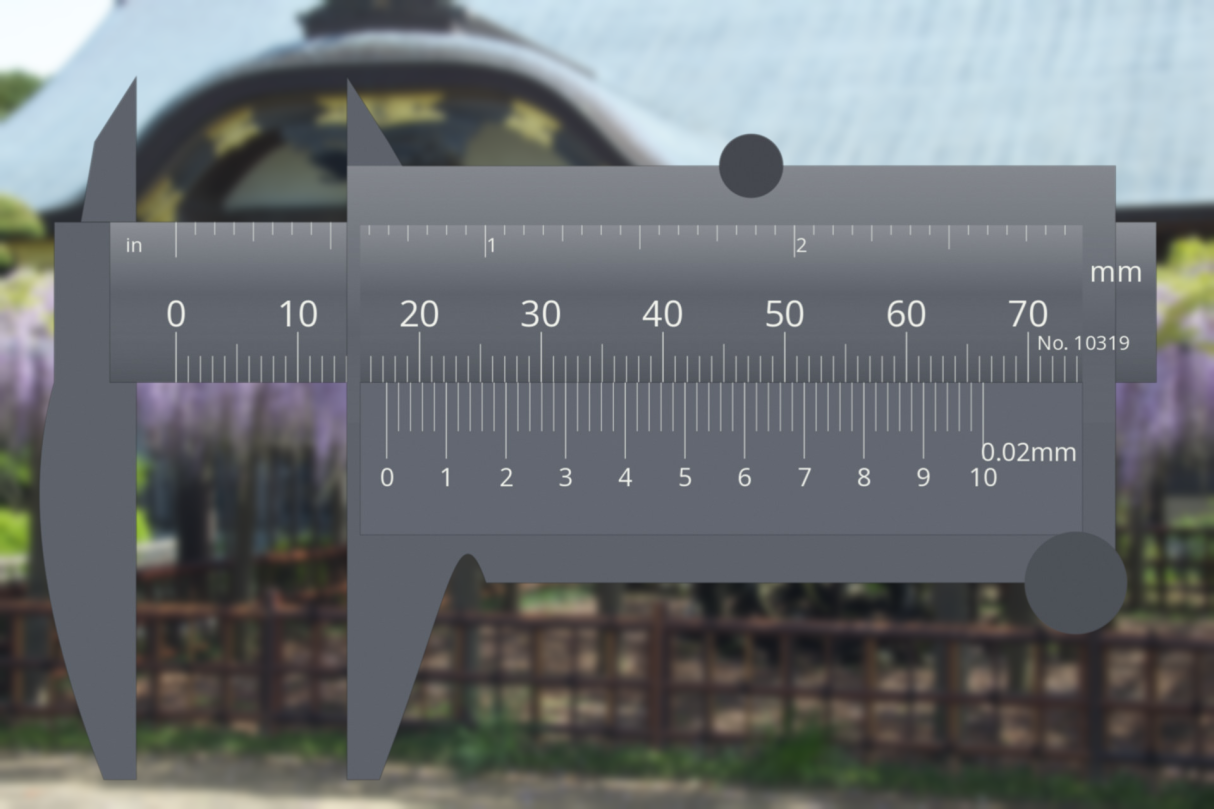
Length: {"value": 17.3, "unit": "mm"}
